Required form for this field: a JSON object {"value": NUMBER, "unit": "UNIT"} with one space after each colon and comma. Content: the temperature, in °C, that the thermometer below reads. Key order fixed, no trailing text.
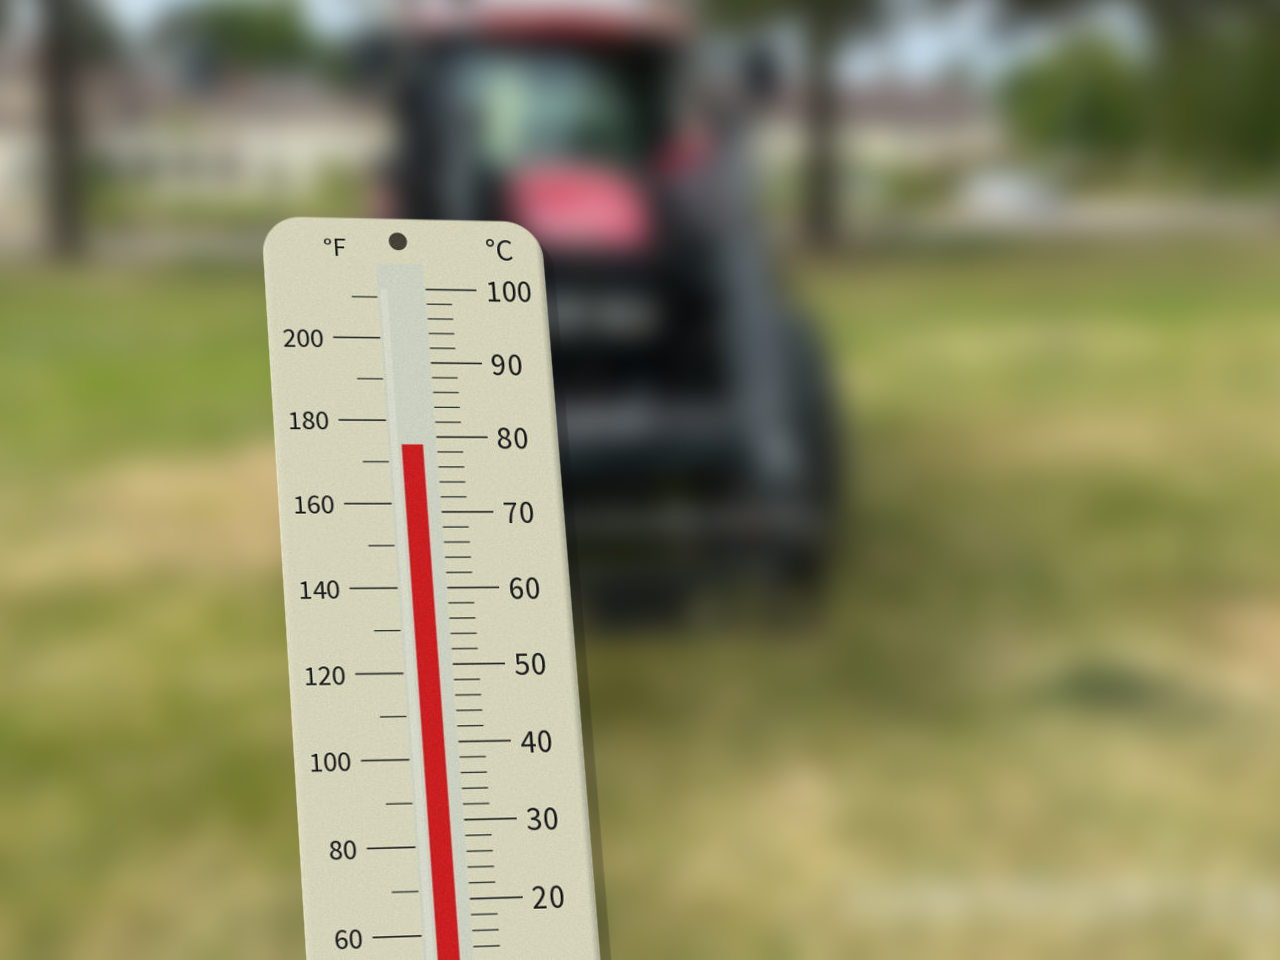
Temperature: {"value": 79, "unit": "°C"}
